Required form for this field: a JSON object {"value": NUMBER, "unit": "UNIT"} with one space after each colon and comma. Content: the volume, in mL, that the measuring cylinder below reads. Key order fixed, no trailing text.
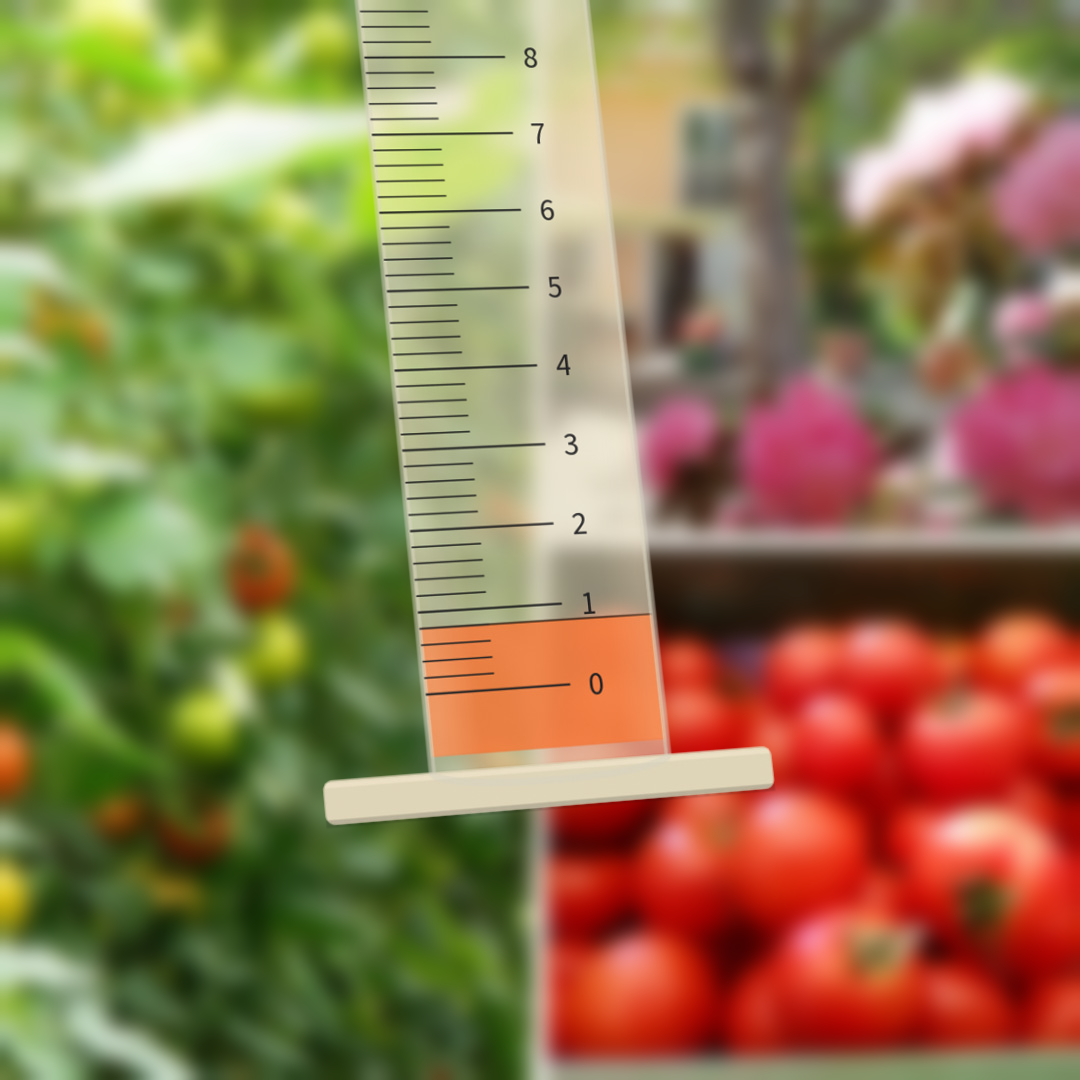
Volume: {"value": 0.8, "unit": "mL"}
